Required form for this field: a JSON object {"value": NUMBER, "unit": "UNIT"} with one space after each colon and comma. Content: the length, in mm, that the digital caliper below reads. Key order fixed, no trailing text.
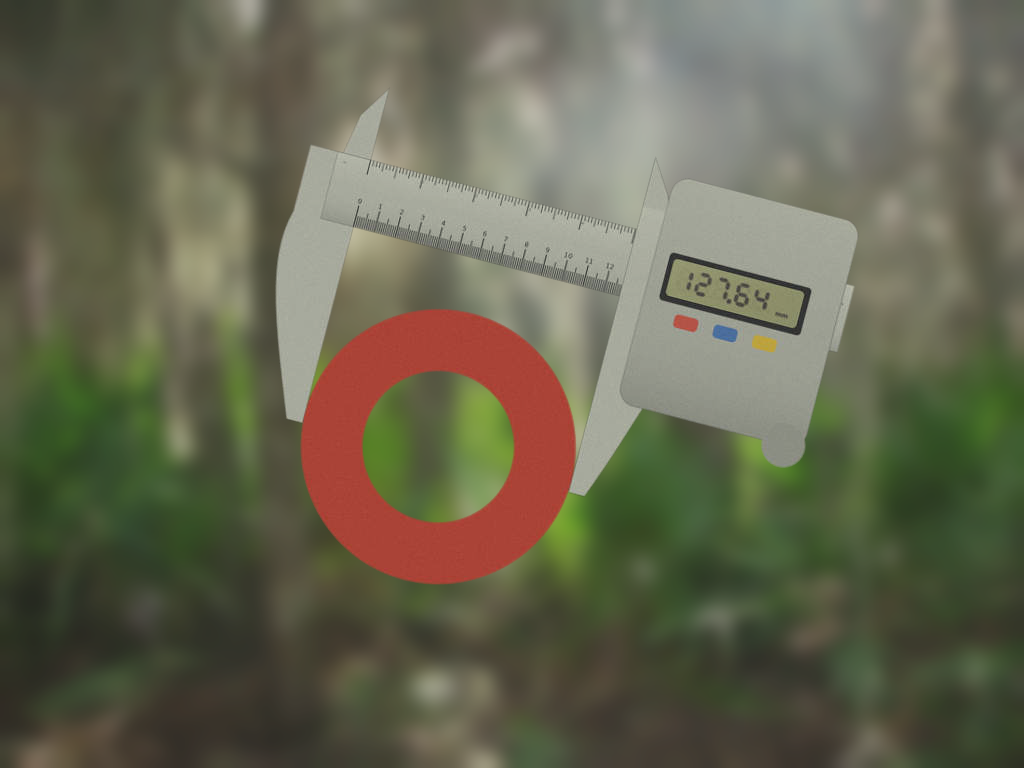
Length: {"value": 127.64, "unit": "mm"}
